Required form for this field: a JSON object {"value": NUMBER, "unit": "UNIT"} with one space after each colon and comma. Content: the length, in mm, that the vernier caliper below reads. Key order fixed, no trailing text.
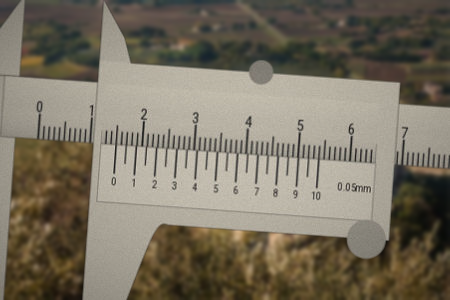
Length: {"value": 15.0, "unit": "mm"}
